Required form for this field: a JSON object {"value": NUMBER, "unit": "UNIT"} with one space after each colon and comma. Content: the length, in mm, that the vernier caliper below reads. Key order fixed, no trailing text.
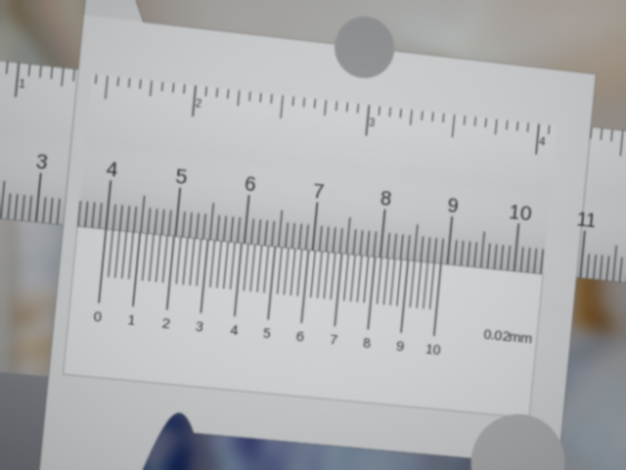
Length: {"value": 40.0, "unit": "mm"}
